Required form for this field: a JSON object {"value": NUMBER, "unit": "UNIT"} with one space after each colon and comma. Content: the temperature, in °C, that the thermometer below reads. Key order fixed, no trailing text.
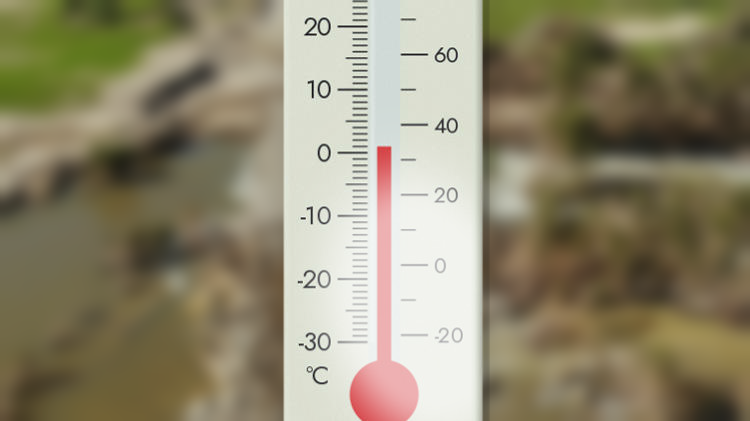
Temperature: {"value": 1, "unit": "°C"}
